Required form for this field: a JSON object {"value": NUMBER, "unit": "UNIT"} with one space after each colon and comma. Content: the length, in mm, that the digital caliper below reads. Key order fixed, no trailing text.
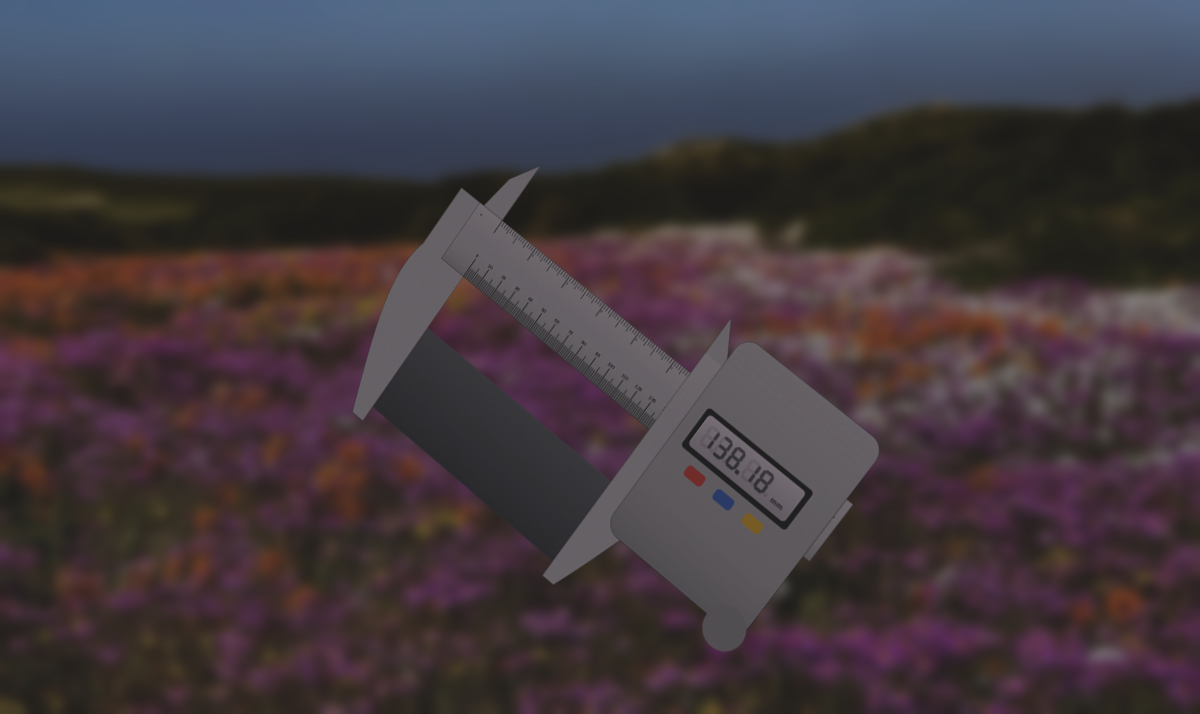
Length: {"value": 138.18, "unit": "mm"}
